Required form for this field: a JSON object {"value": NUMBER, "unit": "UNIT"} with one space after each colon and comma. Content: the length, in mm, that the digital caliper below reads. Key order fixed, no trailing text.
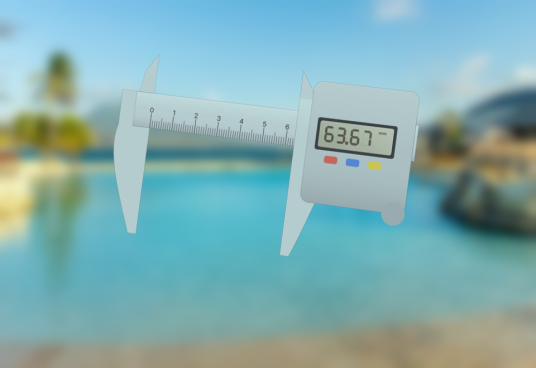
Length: {"value": 63.67, "unit": "mm"}
